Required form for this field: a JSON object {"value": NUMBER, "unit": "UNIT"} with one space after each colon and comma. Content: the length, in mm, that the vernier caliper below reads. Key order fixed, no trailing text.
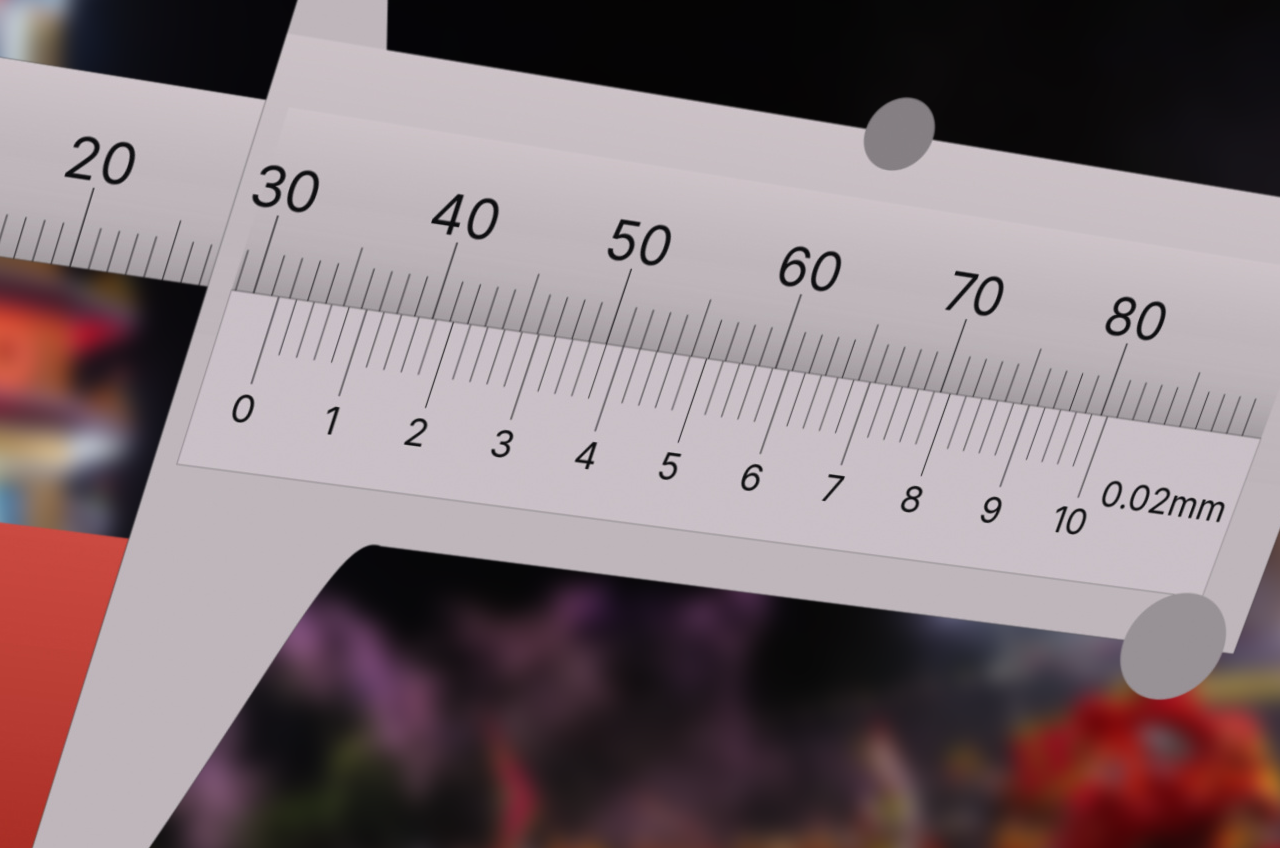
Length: {"value": 31.4, "unit": "mm"}
